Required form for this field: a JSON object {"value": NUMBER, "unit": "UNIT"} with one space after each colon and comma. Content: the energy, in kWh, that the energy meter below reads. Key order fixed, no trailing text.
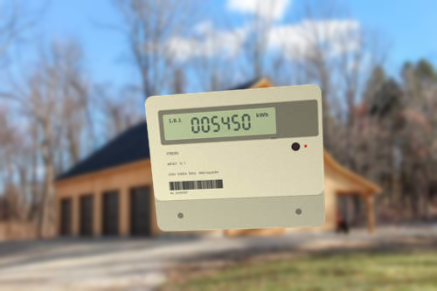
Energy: {"value": 5450, "unit": "kWh"}
